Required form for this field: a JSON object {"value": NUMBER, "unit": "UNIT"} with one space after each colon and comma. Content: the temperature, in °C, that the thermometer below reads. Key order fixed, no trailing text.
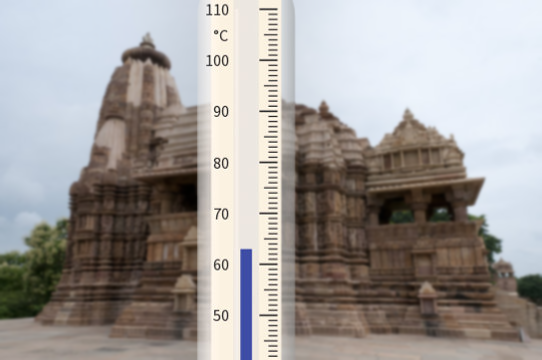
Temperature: {"value": 63, "unit": "°C"}
